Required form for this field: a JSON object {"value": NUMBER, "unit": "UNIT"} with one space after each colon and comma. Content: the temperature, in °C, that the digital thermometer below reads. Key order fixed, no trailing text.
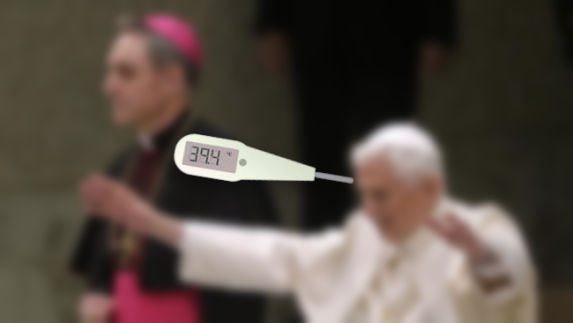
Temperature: {"value": 39.4, "unit": "°C"}
